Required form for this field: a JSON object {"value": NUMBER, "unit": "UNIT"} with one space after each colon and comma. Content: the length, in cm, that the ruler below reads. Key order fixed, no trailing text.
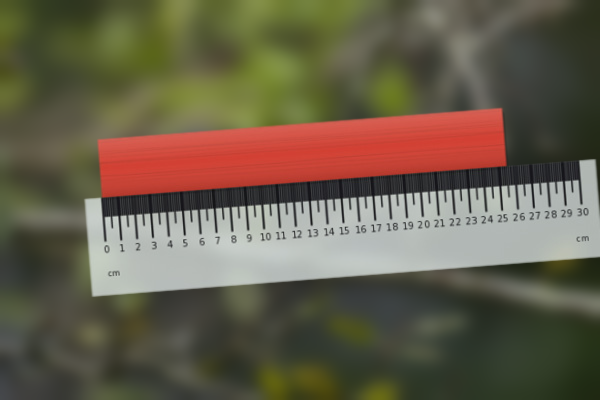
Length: {"value": 25.5, "unit": "cm"}
